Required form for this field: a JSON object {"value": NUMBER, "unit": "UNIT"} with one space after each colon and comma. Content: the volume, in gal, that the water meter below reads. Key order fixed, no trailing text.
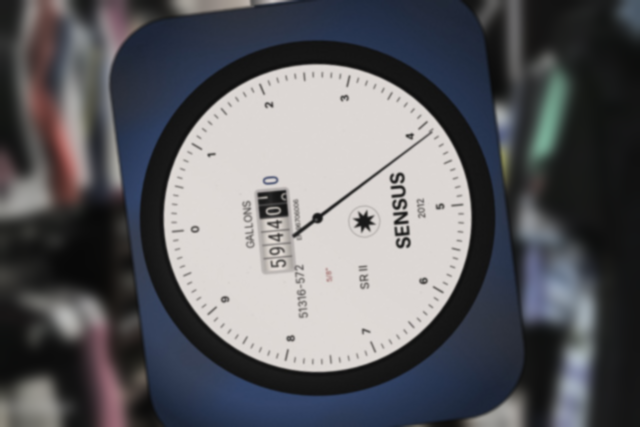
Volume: {"value": 5944014.1, "unit": "gal"}
